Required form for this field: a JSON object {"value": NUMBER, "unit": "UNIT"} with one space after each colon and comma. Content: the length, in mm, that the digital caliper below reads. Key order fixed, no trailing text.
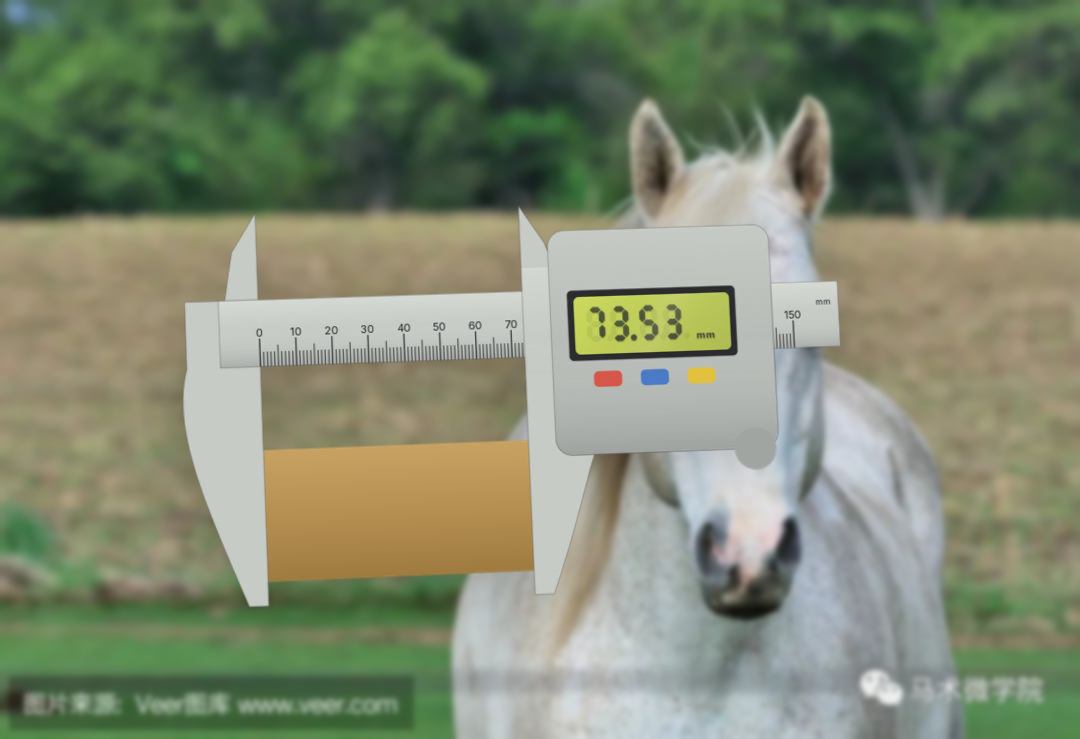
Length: {"value": 73.53, "unit": "mm"}
